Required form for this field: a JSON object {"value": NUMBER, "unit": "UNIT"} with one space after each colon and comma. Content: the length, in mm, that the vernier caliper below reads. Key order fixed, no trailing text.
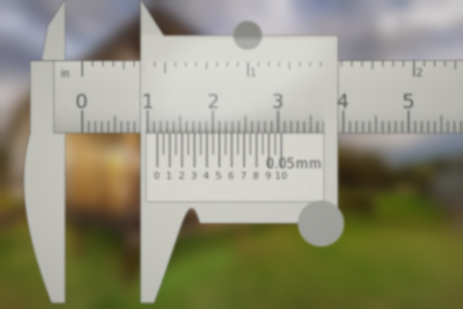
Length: {"value": 11.5, "unit": "mm"}
